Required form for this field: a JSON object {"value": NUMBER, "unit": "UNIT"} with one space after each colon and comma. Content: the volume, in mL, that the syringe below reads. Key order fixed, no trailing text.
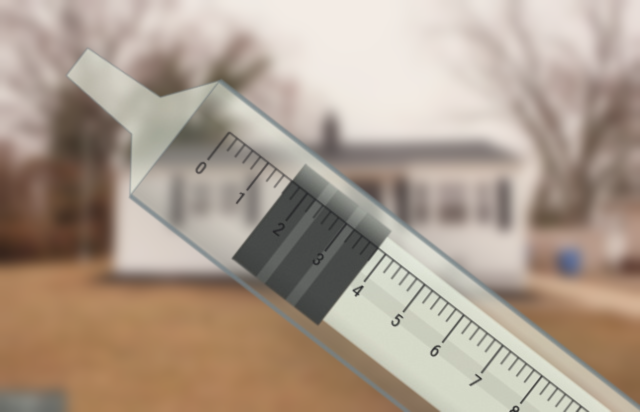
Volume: {"value": 1.6, "unit": "mL"}
